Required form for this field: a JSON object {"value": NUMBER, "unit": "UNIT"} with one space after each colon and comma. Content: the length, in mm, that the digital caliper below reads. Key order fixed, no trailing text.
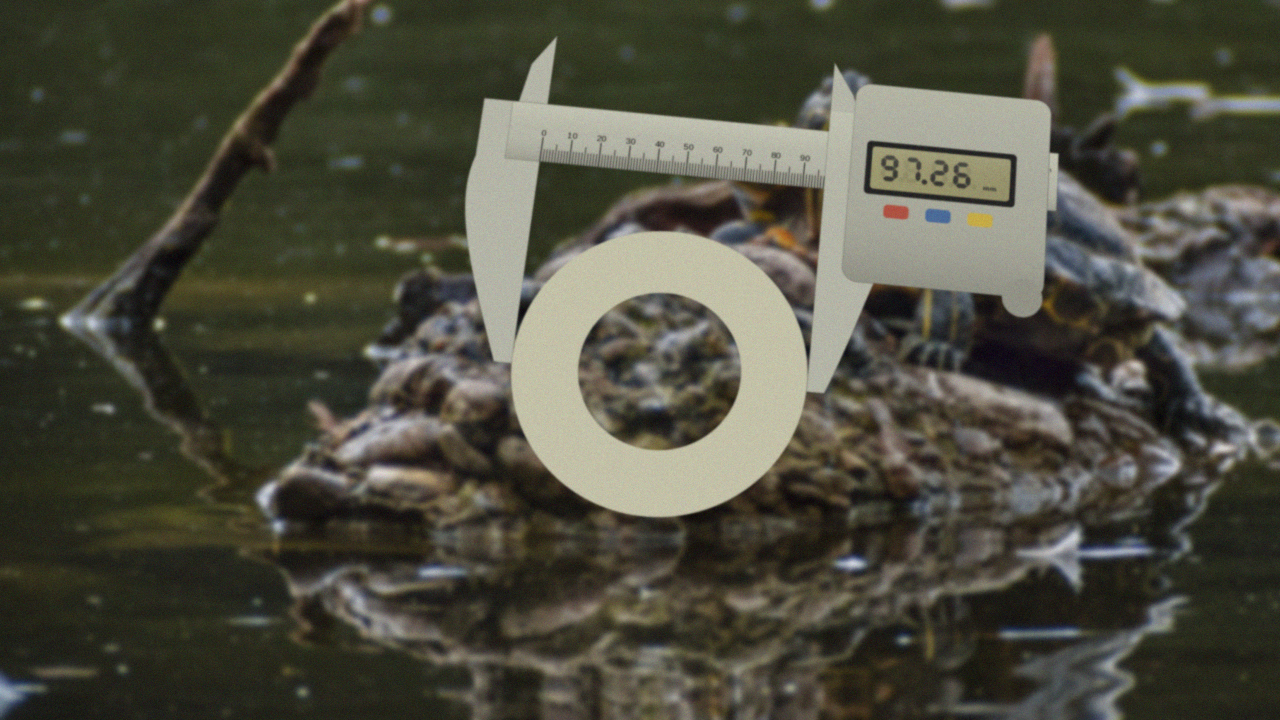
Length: {"value": 97.26, "unit": "mm"}
